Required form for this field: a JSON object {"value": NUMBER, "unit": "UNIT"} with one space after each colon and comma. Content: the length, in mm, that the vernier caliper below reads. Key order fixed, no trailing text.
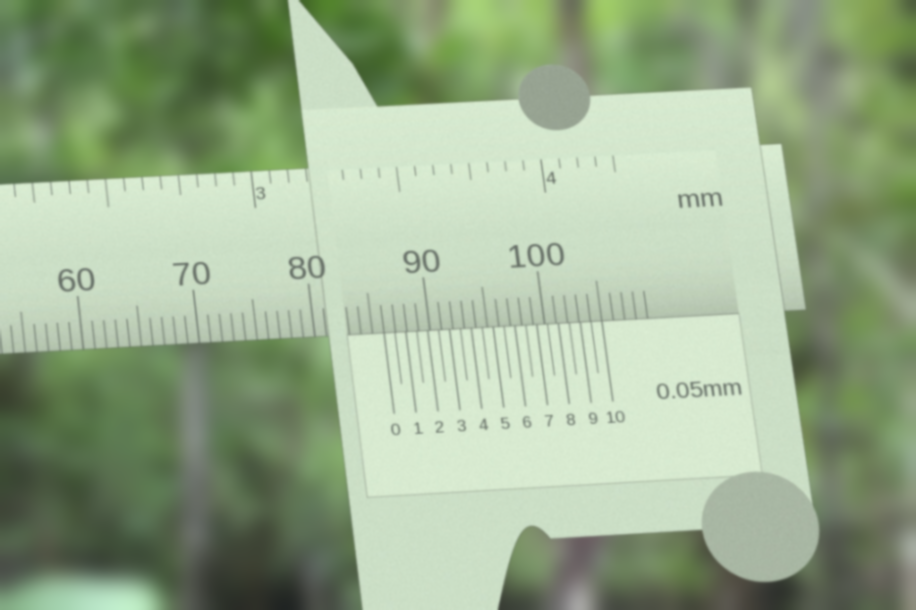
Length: {"value": 86.0, "unit": "mm"}
